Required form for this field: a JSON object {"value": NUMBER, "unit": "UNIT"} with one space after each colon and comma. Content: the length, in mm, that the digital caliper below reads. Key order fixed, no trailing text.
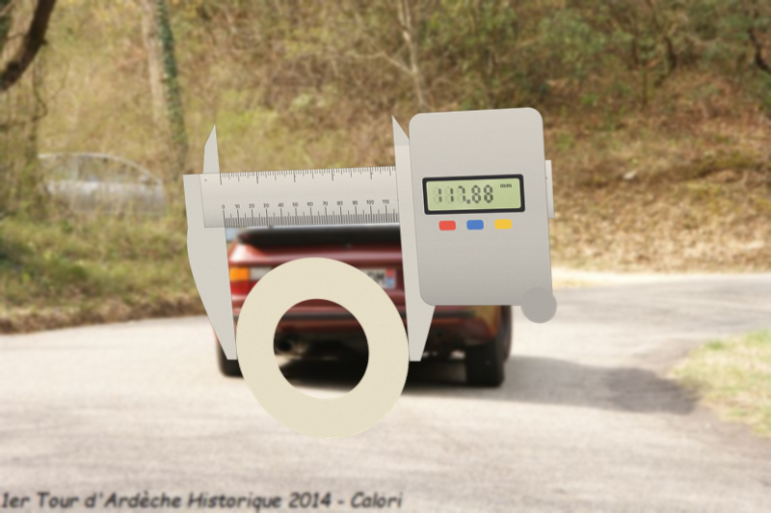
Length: {"value": 117.88, "unit": "mm"}
